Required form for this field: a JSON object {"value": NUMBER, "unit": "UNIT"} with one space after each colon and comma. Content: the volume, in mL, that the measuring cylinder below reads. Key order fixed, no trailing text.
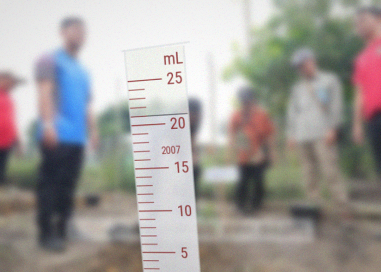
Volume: {"value": 21, "unit": "mL"}
